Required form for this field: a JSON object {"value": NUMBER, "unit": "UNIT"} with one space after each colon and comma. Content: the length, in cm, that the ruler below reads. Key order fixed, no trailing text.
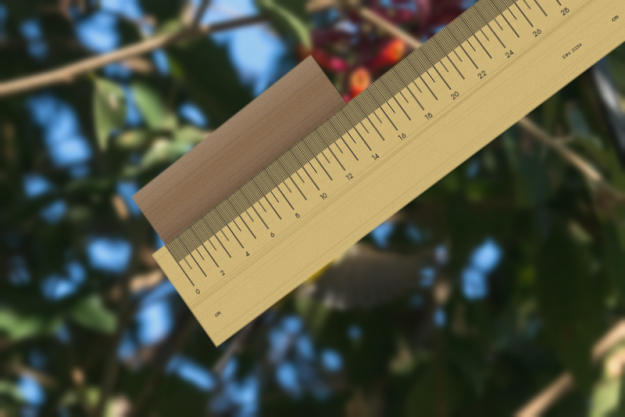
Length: {"value": 14.5, "unit": "cm"}
